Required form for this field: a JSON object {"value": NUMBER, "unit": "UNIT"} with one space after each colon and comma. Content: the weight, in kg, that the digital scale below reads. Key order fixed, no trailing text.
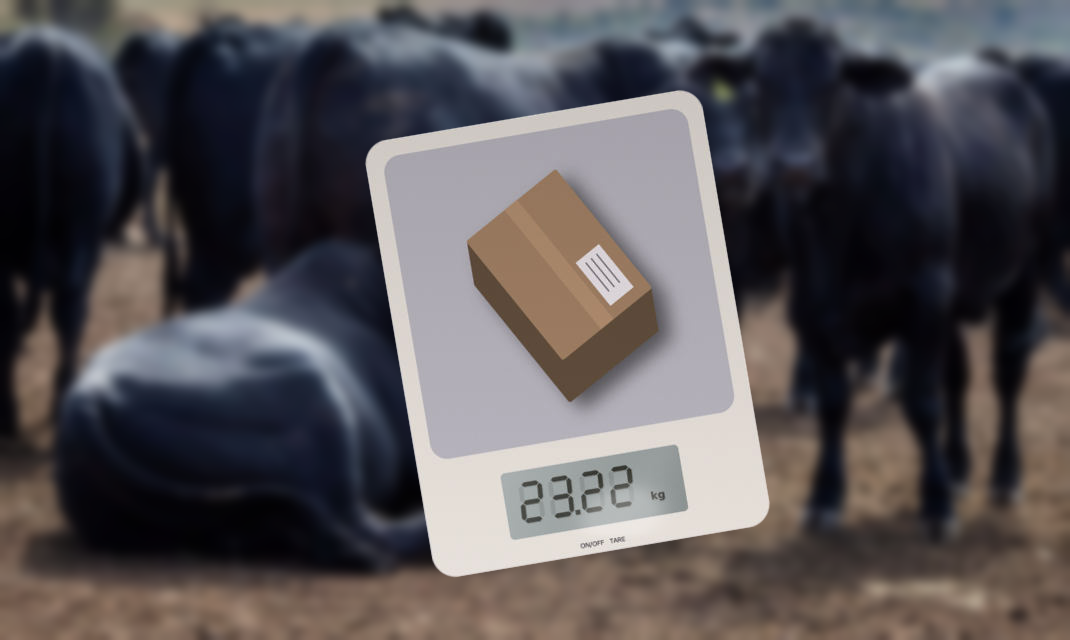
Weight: {"value": 23.22, "unit": "kg"}
